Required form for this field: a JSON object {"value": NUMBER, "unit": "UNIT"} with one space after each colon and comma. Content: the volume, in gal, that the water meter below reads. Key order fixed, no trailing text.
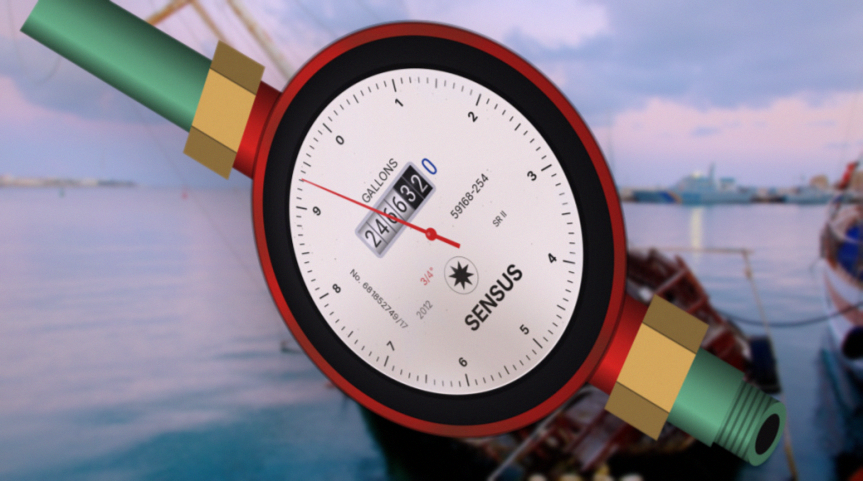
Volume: {"value": 2466319.3, "unit": "gal"}
